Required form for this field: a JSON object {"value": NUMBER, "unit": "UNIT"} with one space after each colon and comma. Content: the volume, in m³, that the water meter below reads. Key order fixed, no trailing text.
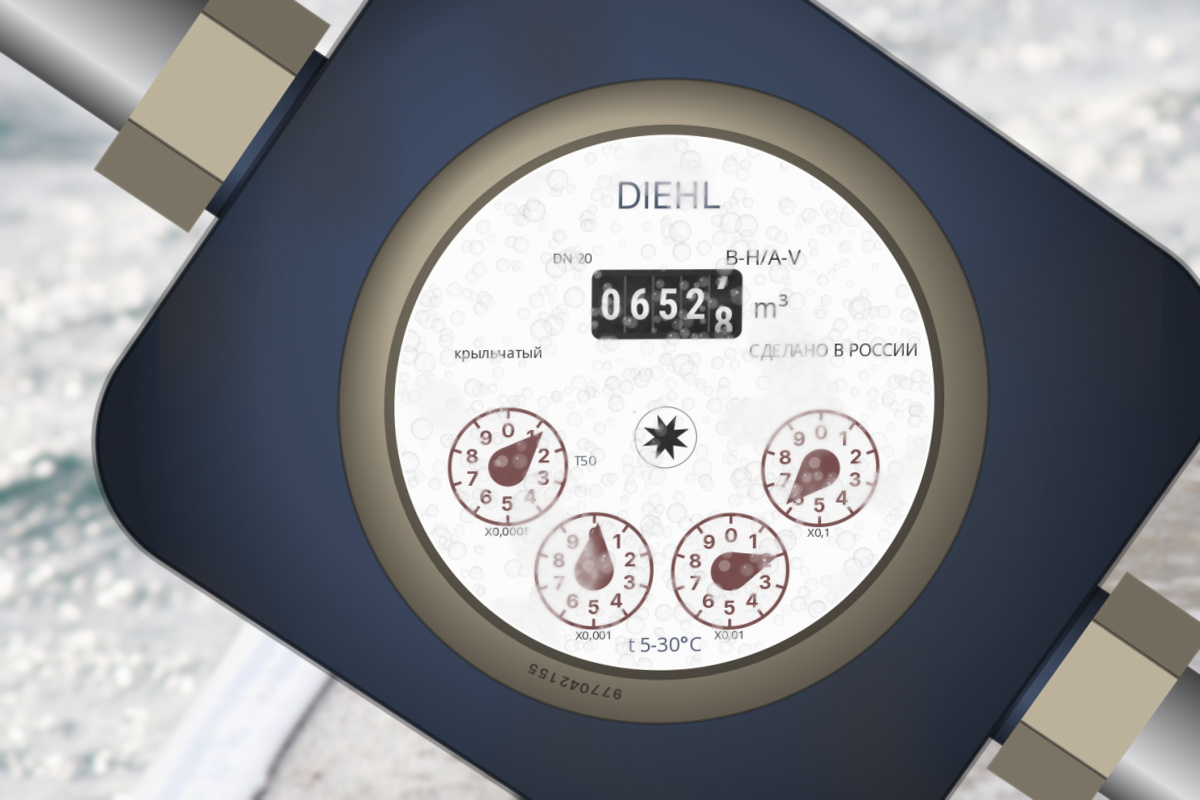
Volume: {"value": 6527.6201, "unit": "m³"}
